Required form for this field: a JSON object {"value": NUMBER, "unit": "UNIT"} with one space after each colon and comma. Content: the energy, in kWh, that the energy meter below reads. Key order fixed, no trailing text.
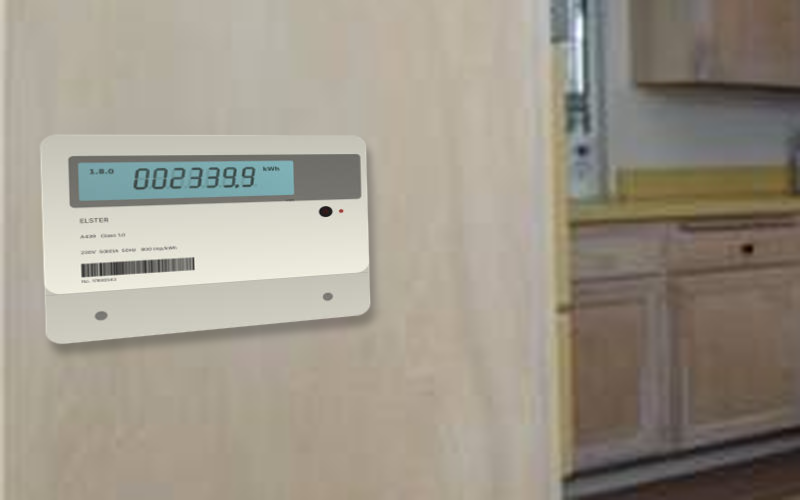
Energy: {"value": 2339.9, "unit": "kWh"}
